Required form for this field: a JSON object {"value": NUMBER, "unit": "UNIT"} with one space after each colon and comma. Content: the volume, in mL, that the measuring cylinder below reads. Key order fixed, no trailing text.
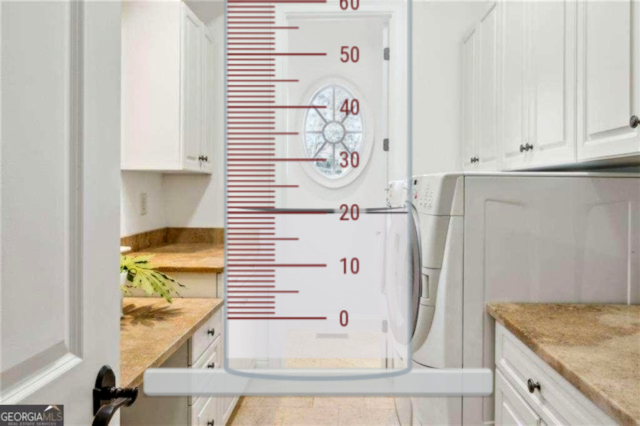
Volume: {"value": 20, "unit": "mL"}
